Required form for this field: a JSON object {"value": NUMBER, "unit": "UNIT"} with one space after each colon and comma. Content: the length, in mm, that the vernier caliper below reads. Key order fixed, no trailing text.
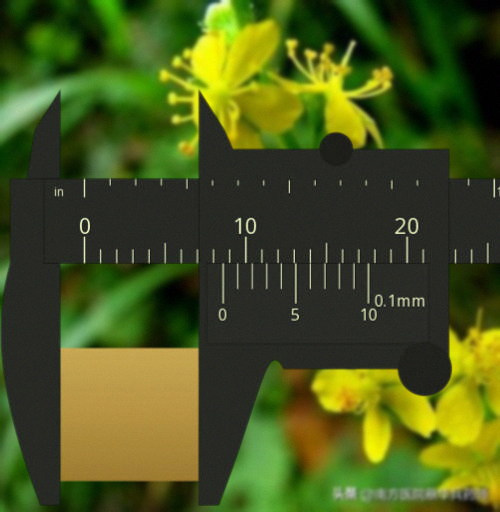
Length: {"value": 8.6, "unit": "mm"}
